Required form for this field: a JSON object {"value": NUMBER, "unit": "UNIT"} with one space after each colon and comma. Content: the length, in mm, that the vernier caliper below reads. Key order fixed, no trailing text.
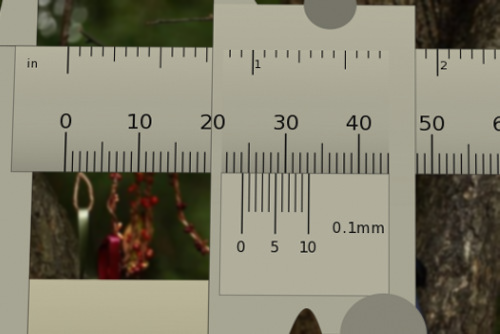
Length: {"value": 24.2, "unit": "mm"}
